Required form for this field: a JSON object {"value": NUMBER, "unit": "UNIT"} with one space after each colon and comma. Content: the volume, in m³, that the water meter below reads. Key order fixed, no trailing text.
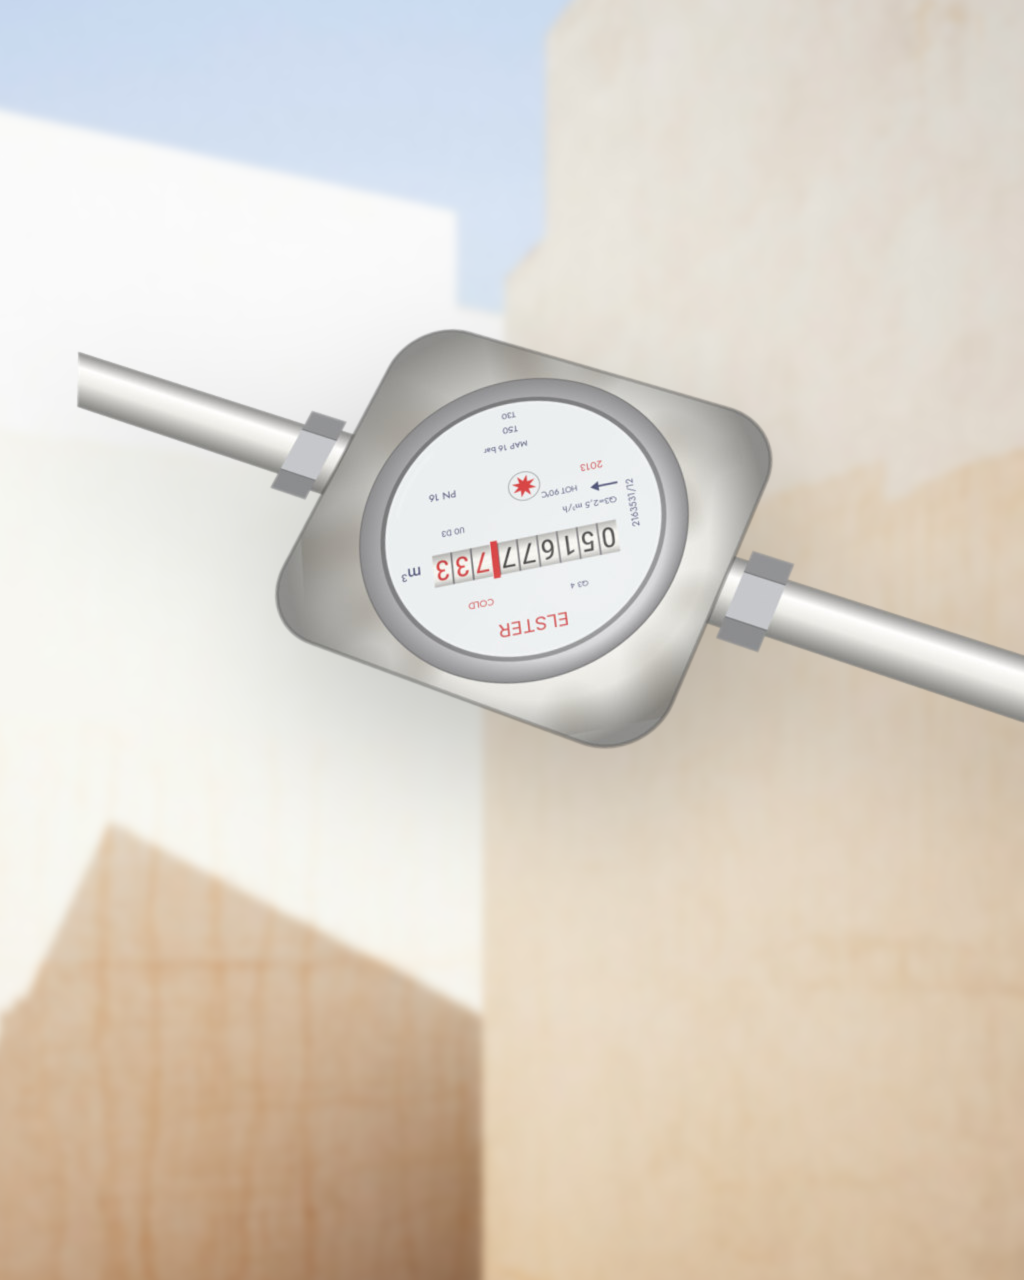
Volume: {"value": 51677.733, "unit": "m³"}
